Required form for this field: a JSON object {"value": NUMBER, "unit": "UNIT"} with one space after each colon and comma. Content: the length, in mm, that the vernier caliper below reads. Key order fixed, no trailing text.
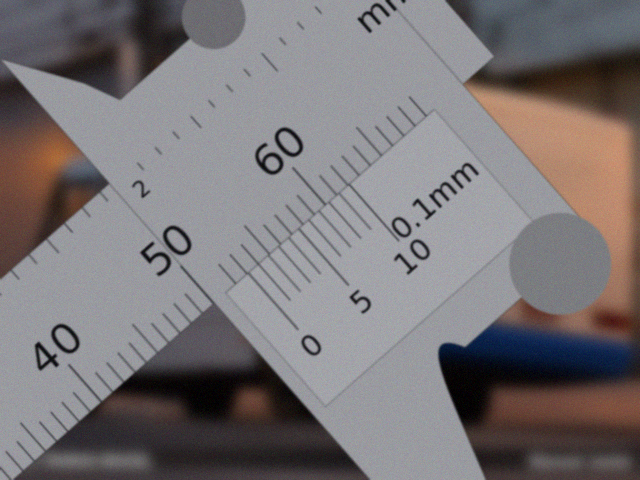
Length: {"value": 53.1, "unit": "mm"}
